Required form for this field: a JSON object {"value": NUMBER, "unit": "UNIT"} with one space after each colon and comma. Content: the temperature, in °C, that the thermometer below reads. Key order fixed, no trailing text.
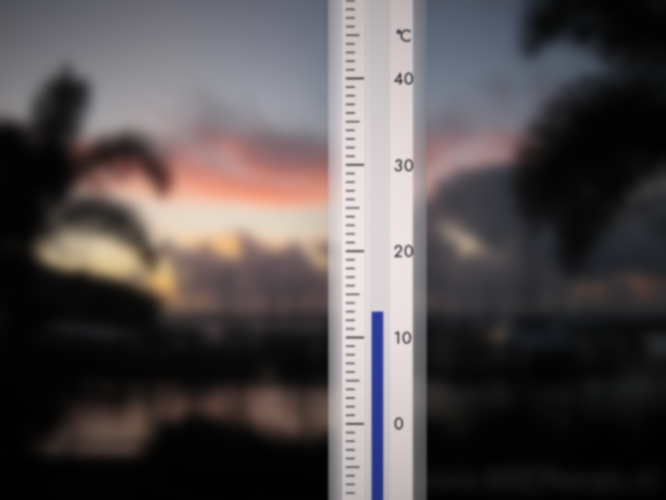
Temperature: {"value": 13, "unit": "°C"}
